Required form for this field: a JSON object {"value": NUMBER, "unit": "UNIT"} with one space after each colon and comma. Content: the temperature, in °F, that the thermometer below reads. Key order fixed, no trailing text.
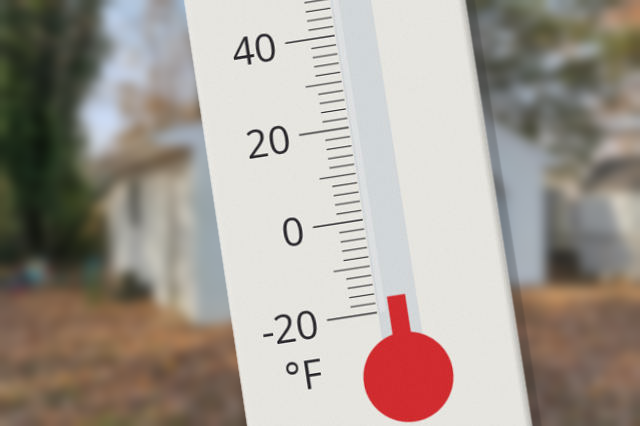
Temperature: {"value": -17, "unit": "°F"}
